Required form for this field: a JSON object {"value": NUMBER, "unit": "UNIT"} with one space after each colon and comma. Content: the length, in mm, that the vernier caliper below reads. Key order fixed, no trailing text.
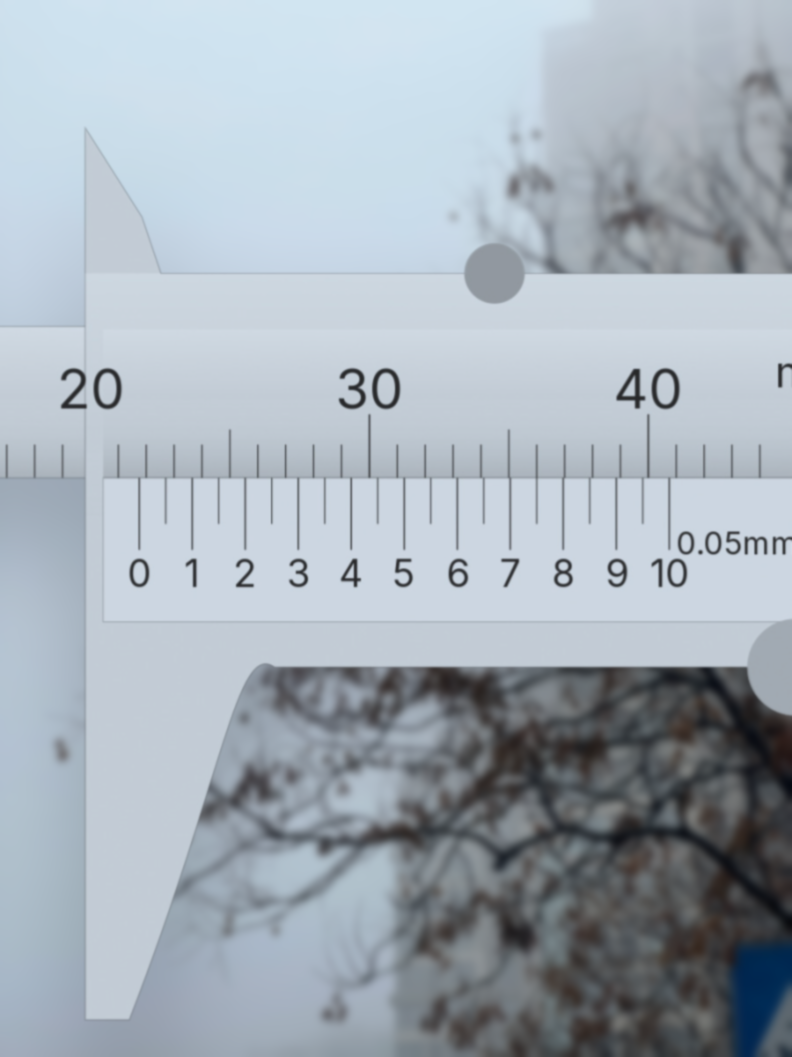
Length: {"value": 21.75, "unit": "mm"}
